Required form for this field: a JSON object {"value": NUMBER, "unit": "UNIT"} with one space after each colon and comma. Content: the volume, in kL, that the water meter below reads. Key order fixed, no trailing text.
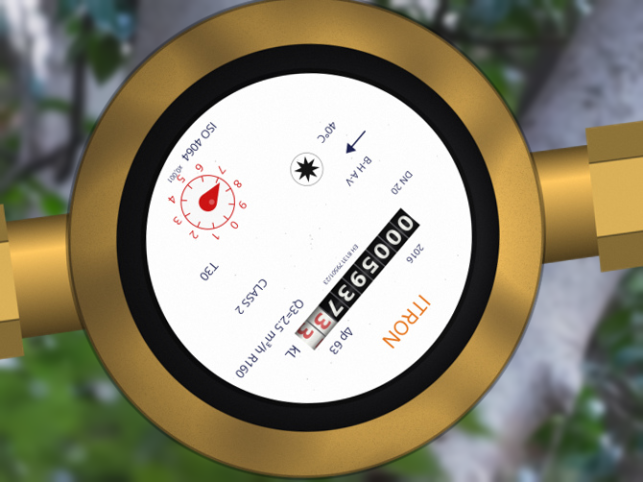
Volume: {"value": 5937.327, "unit": "kL"}
